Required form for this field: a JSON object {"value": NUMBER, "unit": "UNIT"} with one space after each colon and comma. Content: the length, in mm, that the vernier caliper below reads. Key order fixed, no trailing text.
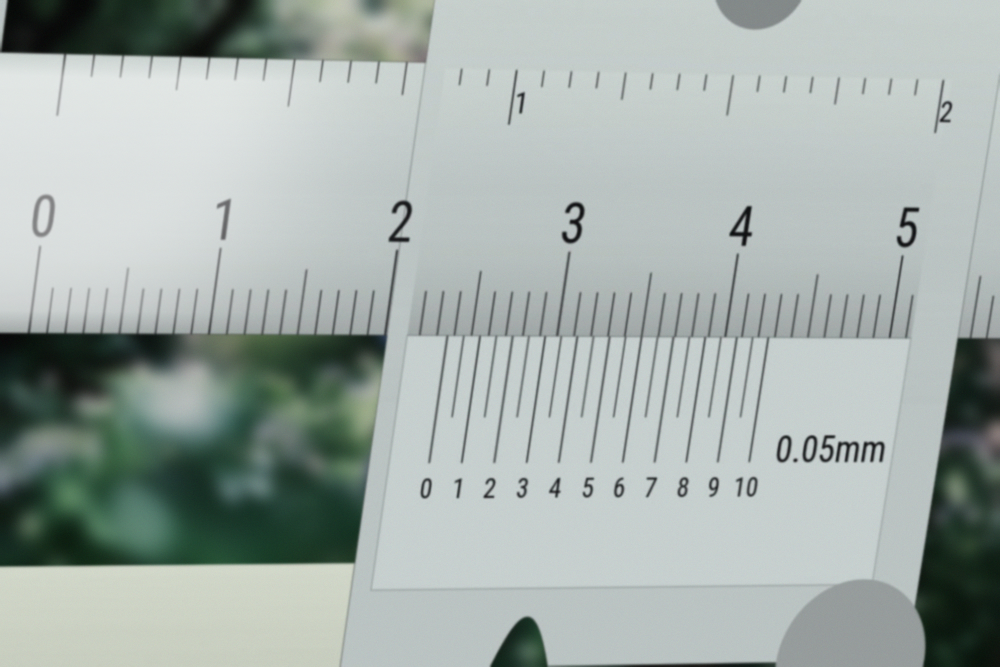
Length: {"value": 23.6, "unit": "mm"}
